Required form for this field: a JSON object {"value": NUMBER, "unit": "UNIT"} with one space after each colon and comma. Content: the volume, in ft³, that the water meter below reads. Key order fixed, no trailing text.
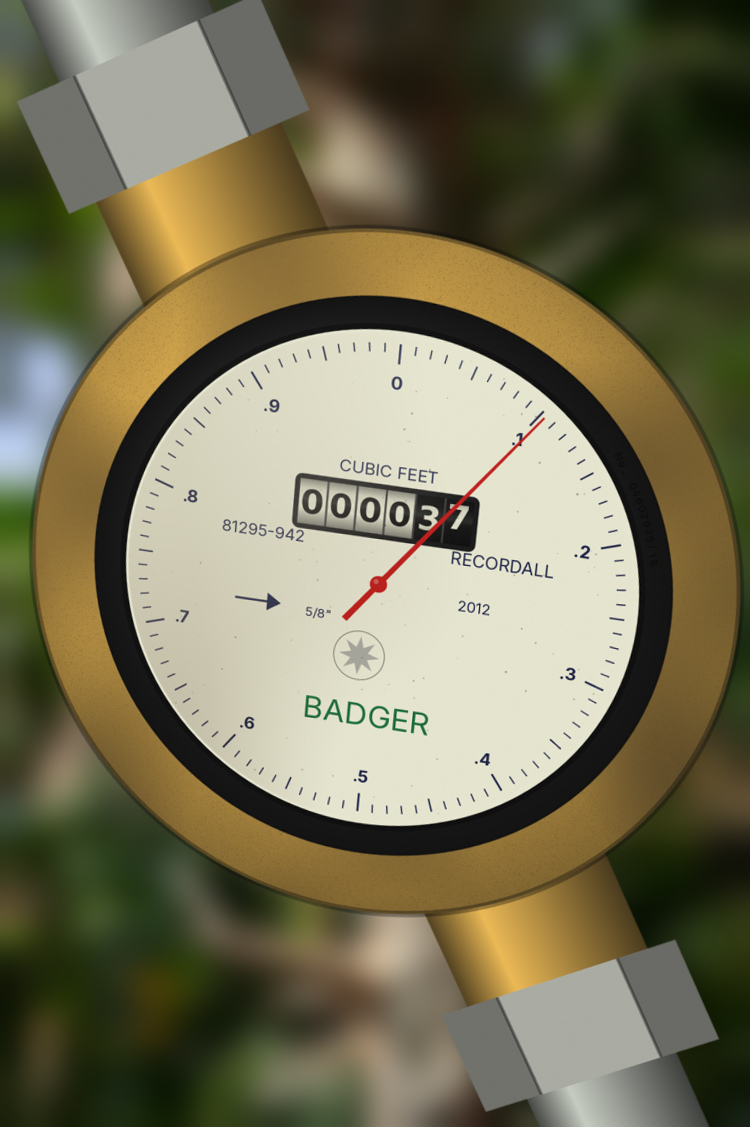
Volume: {"value": 37.10, "unit": "ft³"}
